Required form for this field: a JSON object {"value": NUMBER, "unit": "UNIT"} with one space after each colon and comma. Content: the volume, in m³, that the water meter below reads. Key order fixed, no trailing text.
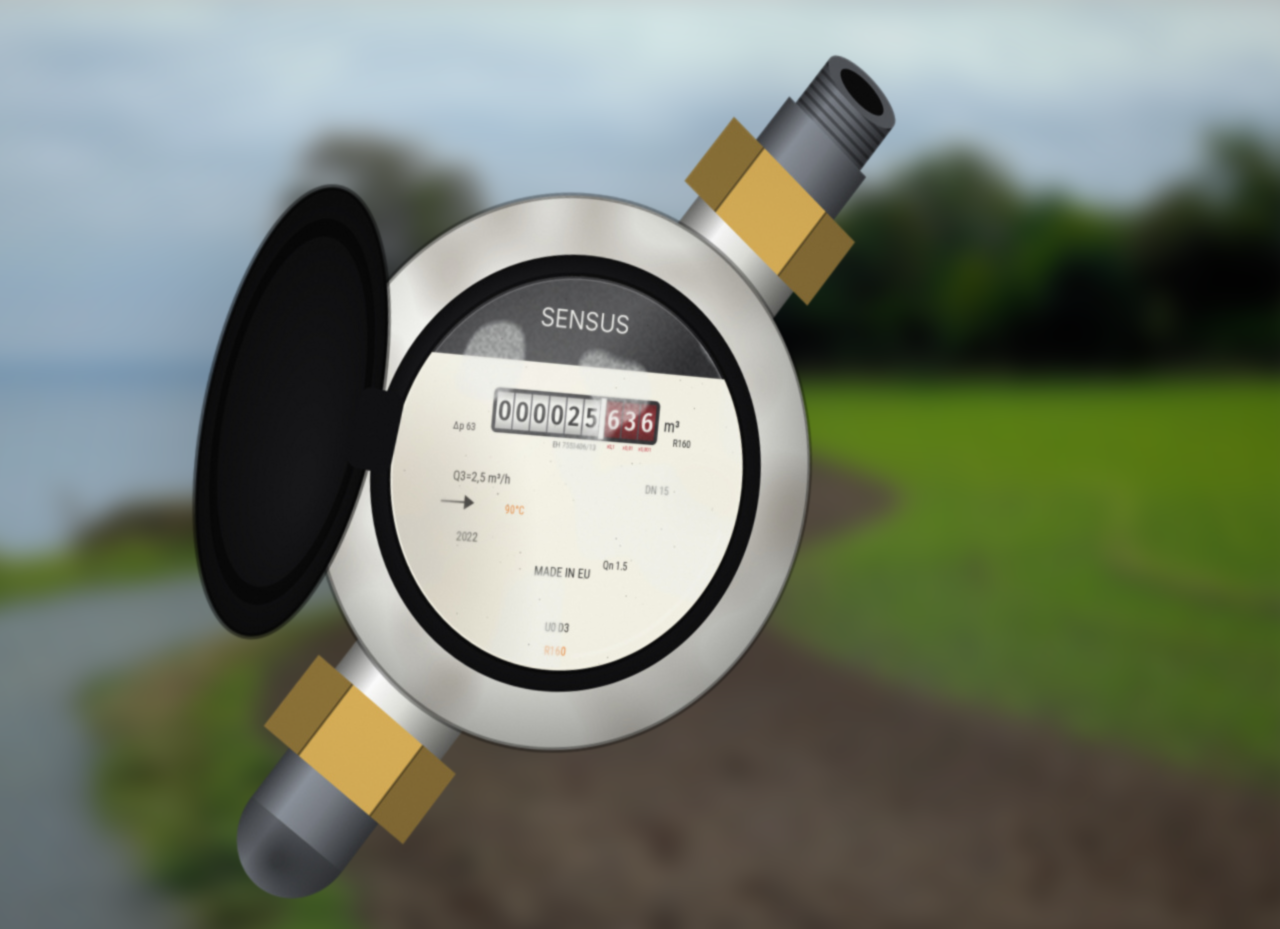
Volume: {"value": 25.636, "unit": "m³"}
